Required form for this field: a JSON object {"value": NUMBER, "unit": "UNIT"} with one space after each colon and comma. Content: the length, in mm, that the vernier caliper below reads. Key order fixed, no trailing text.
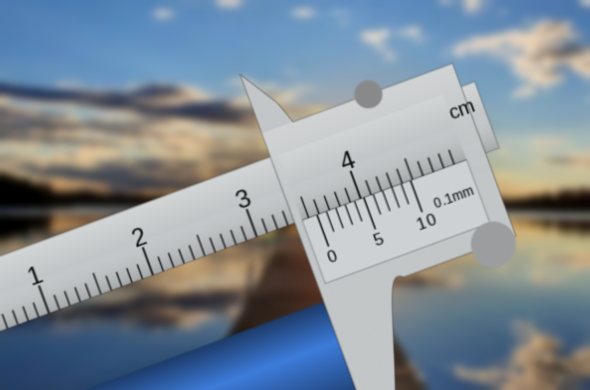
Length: {"value": 35.8, "unit": "mm"}
